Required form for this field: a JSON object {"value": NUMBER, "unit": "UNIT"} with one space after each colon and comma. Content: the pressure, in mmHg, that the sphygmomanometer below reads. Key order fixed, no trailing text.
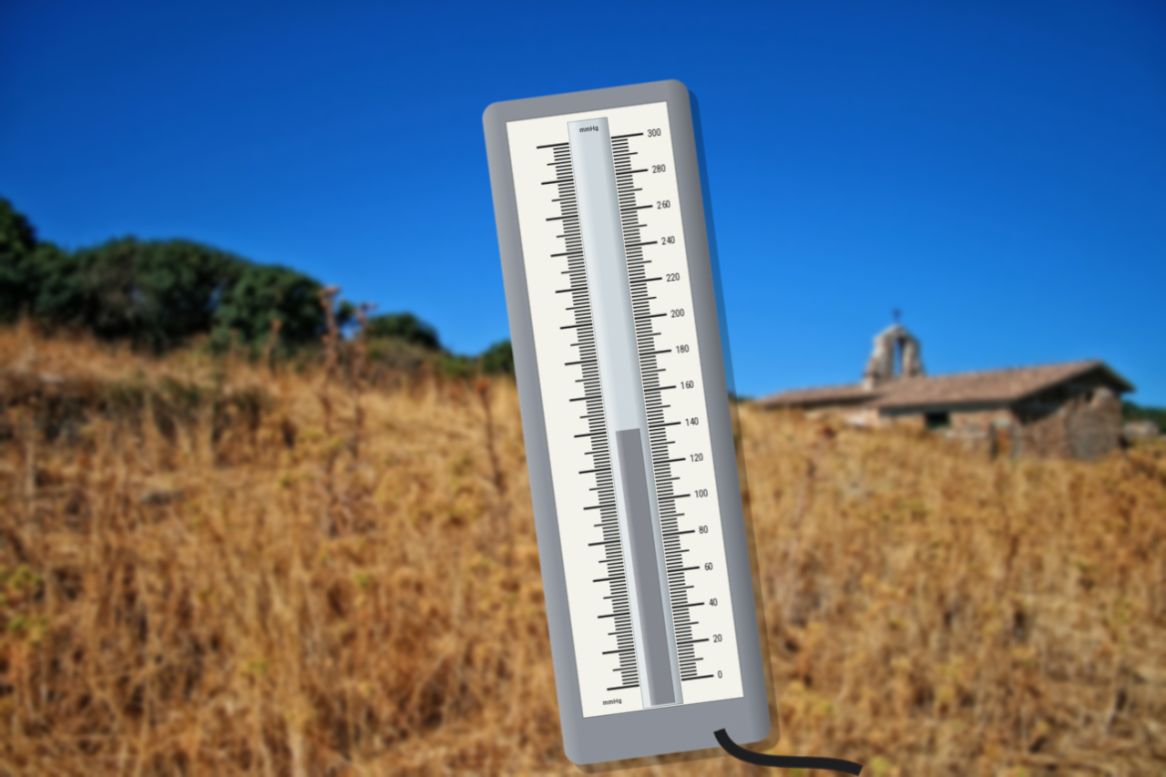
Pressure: {"value": 140, "unit": "mmHg"}
